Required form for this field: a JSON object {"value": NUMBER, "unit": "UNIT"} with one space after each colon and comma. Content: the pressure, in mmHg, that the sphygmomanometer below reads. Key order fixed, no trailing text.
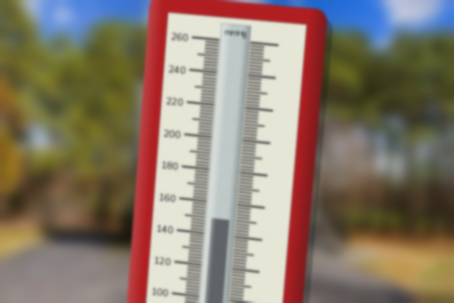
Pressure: {"value": 150, "unit": "mmHg"}
